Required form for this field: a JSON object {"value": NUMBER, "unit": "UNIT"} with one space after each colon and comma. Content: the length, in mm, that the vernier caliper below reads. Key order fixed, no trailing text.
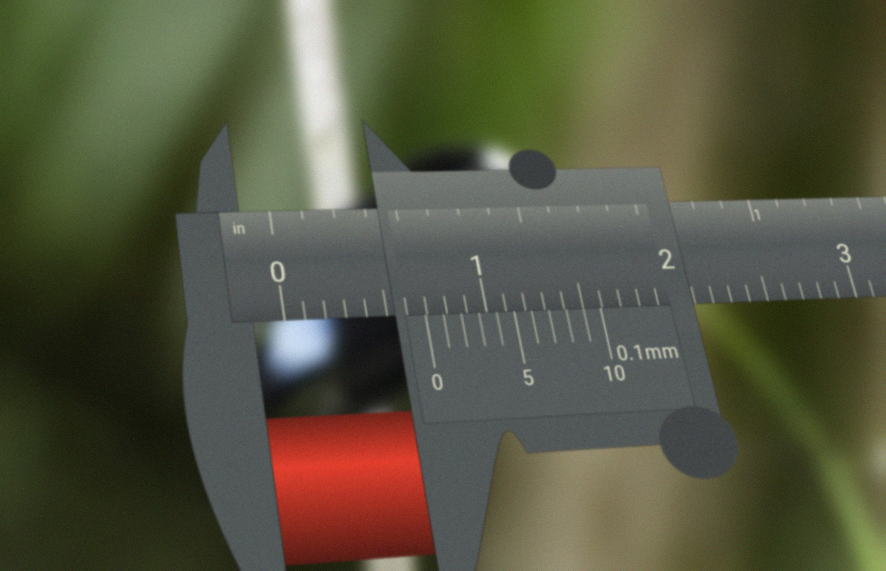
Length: {"value": 6.9, "unit": "mm"}
